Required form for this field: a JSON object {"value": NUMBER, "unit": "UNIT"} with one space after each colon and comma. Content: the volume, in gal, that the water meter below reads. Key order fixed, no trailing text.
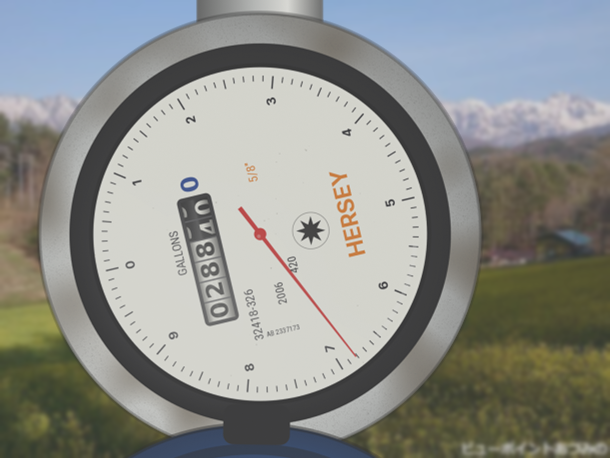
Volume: {"value": 288396.8, "unit": "gal"}
